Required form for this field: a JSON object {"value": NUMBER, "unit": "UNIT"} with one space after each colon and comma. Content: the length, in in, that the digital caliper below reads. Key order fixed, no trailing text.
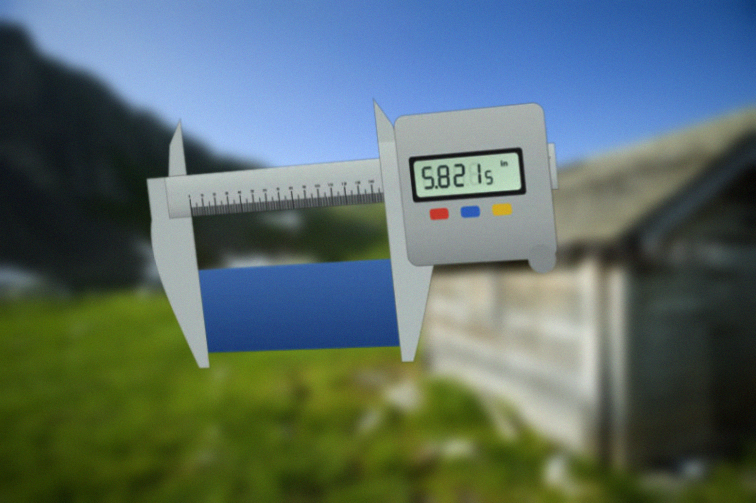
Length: {"value": 5.8215, "unit": "in"}
